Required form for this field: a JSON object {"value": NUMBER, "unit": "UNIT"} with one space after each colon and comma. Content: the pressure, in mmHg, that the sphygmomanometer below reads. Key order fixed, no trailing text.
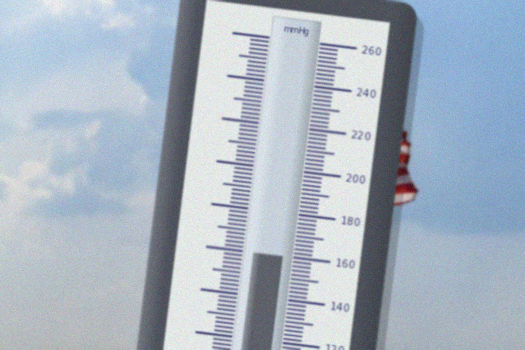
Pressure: {"value": 160, "unit": "mmHg"}
